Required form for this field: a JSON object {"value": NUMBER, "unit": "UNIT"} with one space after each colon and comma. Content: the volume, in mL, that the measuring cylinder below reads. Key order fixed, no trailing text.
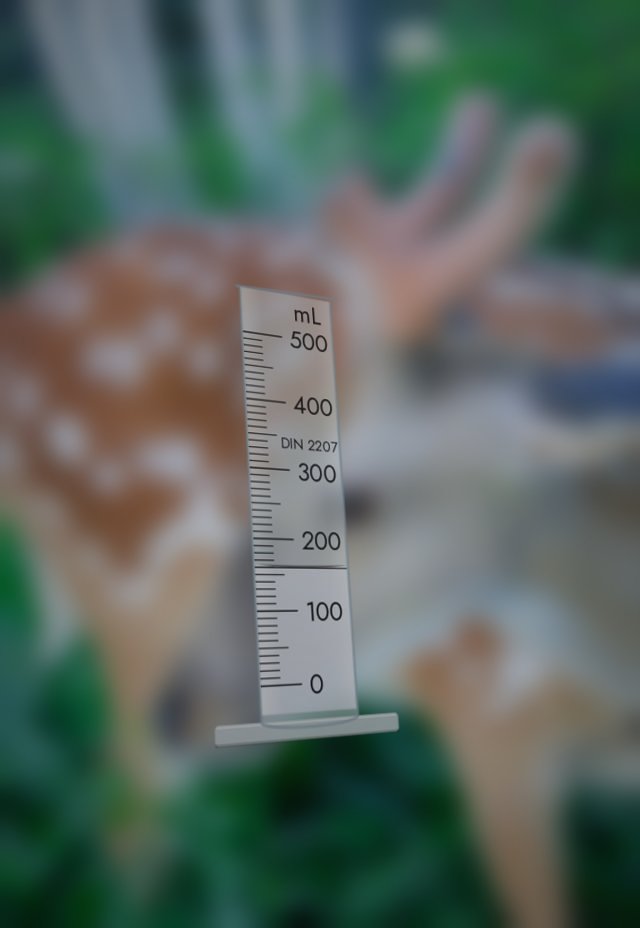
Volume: {"value": 160, "unit": "mL"}
